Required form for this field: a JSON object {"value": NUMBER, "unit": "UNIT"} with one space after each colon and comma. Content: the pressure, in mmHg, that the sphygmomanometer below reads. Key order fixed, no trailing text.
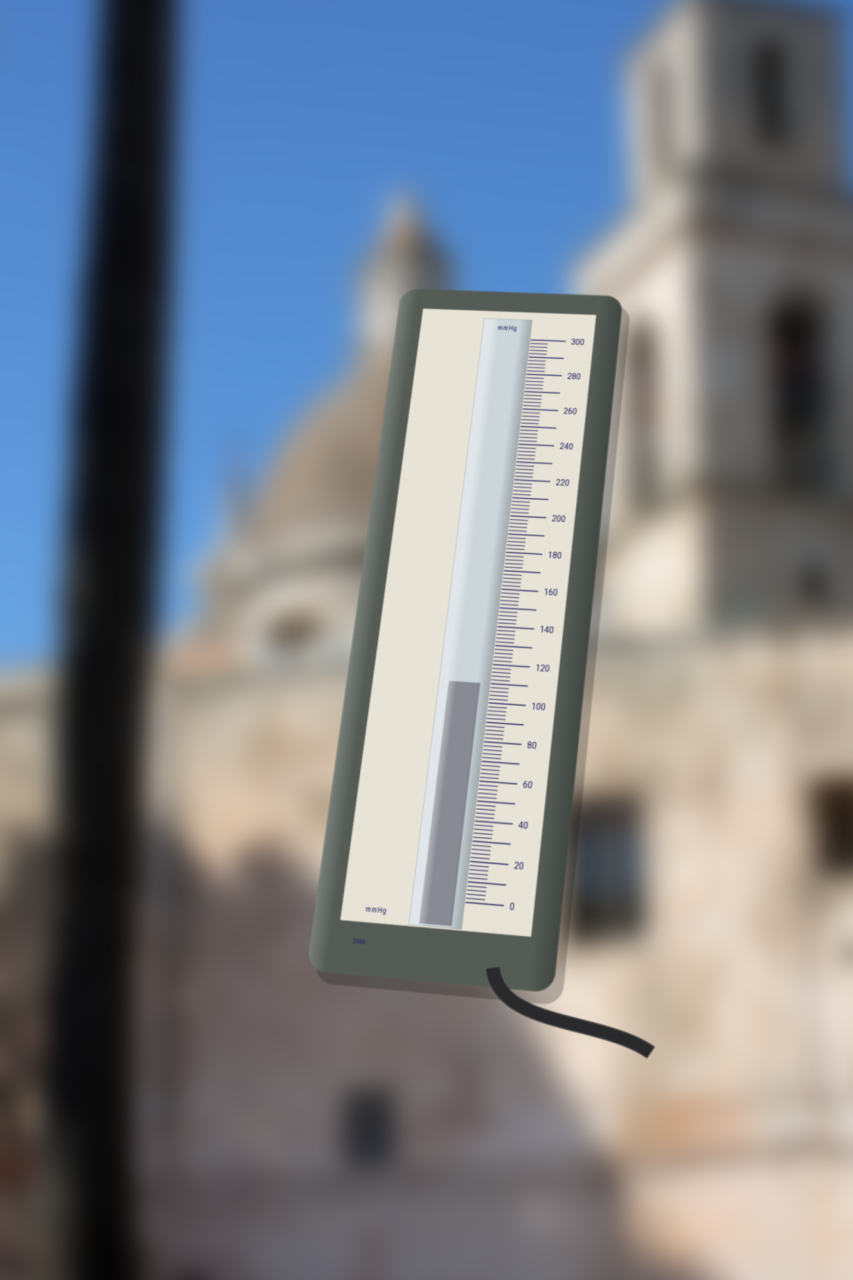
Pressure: {"value": 110, "unit": "mmHg"}
